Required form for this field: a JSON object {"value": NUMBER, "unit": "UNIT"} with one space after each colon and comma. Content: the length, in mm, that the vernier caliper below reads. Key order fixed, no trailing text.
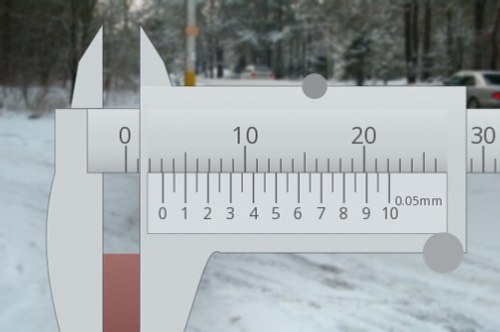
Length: {"value": 3.1, "unit": "mm"}
